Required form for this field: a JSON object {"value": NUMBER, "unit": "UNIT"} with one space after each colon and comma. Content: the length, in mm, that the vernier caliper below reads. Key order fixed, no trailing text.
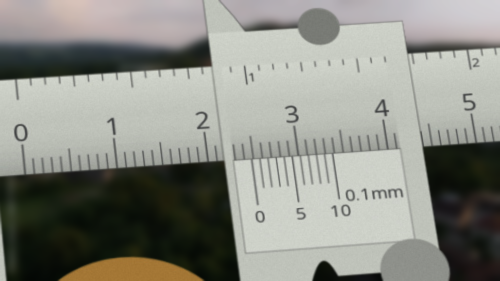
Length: {"value": 24.8, "unit": "mm"}
